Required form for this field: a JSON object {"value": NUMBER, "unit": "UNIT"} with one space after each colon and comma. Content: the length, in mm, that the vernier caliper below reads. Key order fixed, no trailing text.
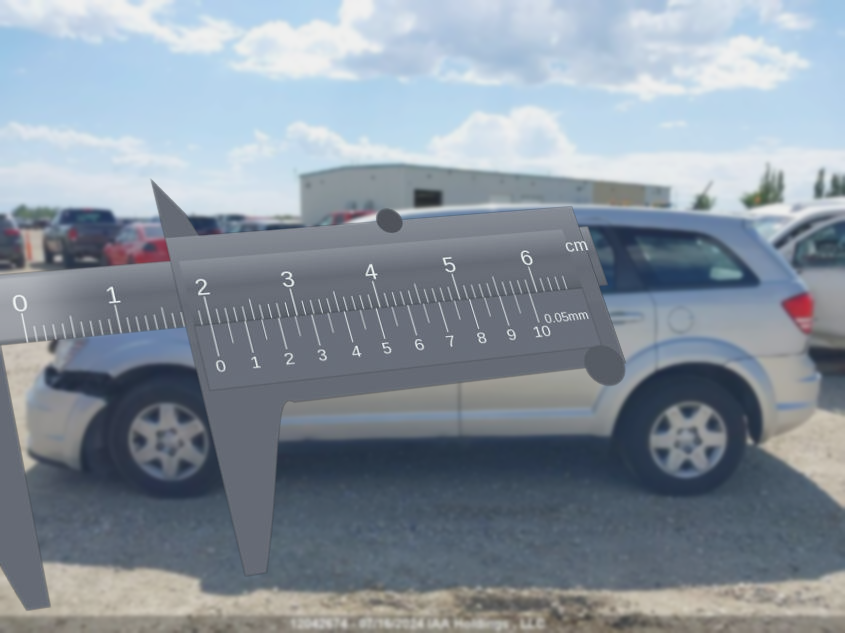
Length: {"value": 20.0, "unit": "mm"}
